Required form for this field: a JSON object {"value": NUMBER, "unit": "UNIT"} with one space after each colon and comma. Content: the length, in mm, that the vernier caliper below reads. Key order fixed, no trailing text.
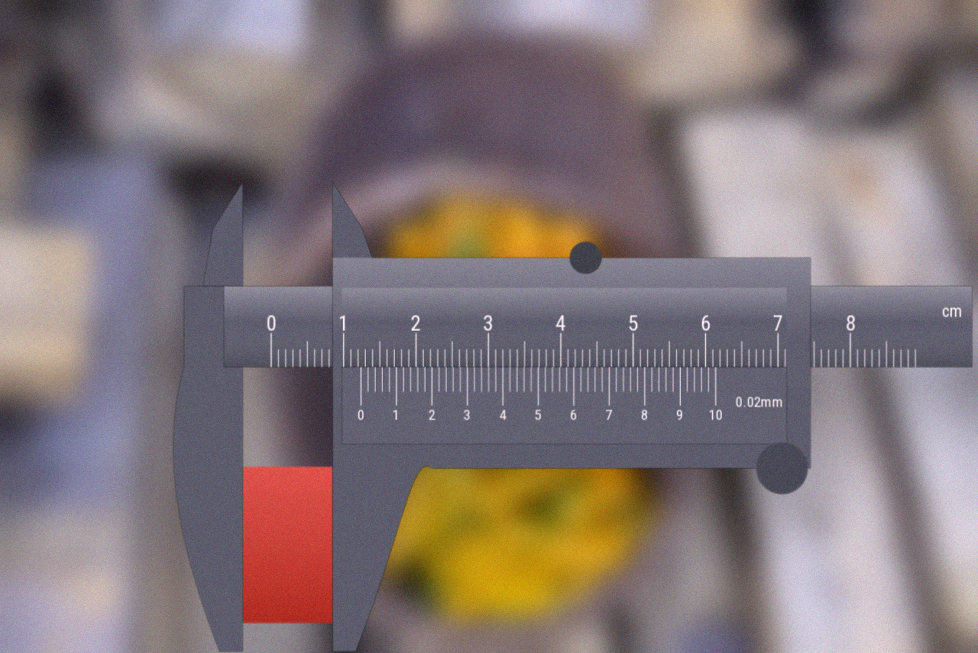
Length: {"value": 12.4, "unit": "mm"}
